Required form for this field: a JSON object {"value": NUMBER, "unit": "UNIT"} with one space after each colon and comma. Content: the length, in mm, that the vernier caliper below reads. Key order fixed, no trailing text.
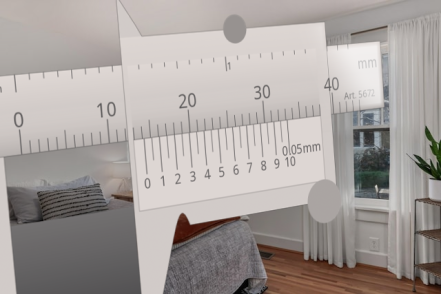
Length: {"value": 14.2, "unit": "mm"}
